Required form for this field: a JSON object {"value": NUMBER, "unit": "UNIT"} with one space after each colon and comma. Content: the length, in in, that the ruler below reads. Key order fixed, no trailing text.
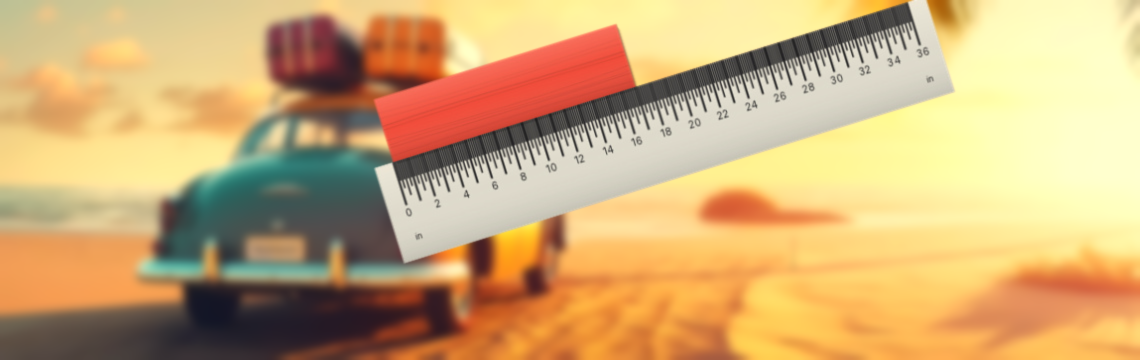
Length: {"value": 17, "unit": "in"}
